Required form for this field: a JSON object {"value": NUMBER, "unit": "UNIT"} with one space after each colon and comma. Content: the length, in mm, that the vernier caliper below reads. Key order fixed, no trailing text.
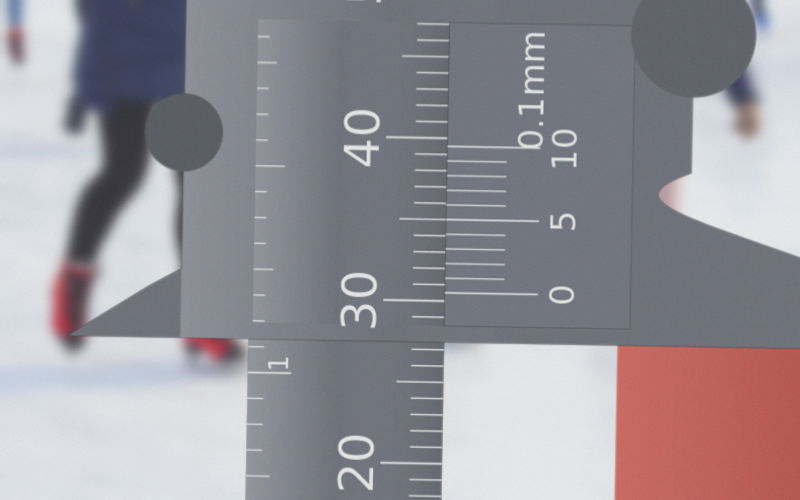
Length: {"value": 30.5, "unit": "mm"}
